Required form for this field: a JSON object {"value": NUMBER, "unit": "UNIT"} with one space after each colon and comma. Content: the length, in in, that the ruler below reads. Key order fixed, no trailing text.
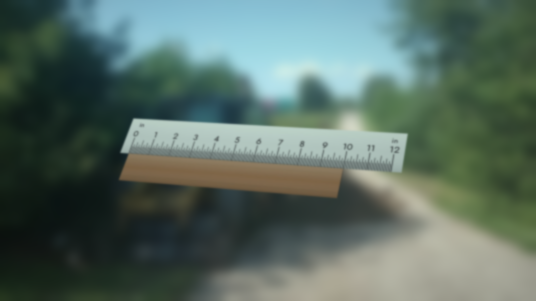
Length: {"value": 10, "unit": "in"}
